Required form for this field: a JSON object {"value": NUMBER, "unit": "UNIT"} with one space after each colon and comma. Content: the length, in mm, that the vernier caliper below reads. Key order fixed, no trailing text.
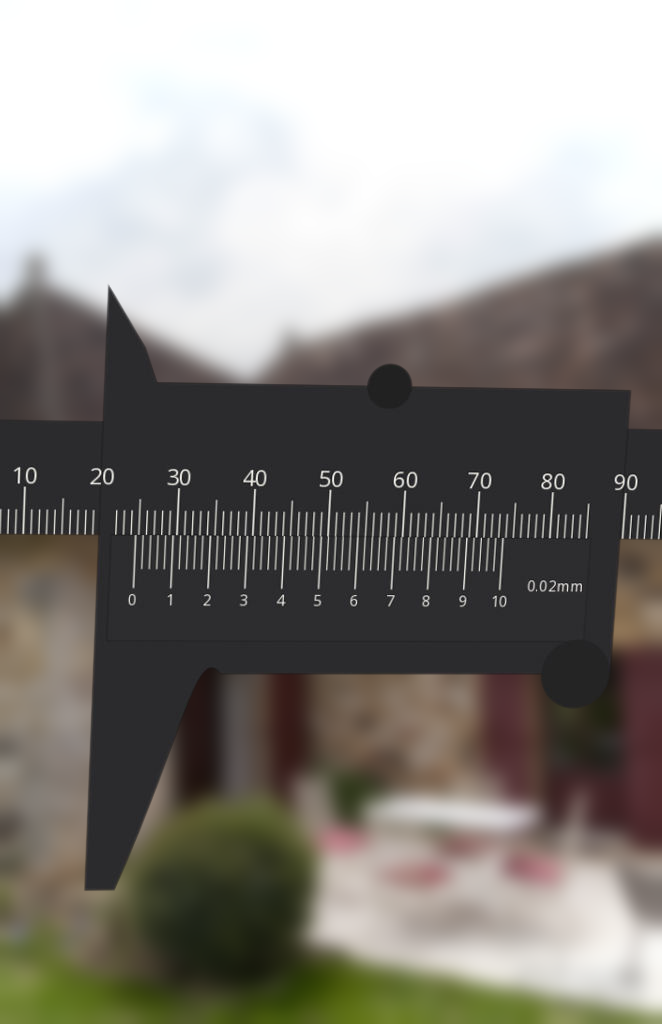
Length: {"value": 24.6, "unit": "mm"}
